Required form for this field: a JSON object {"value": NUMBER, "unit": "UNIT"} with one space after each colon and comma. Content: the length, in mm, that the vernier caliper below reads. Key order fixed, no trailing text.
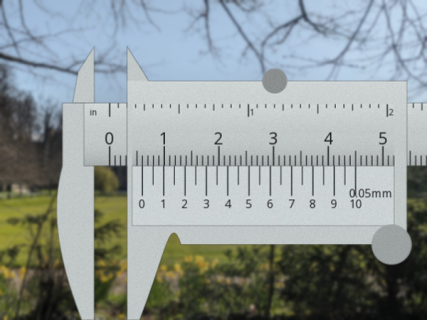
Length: {"value": 6.0, "unit": "mm"}
